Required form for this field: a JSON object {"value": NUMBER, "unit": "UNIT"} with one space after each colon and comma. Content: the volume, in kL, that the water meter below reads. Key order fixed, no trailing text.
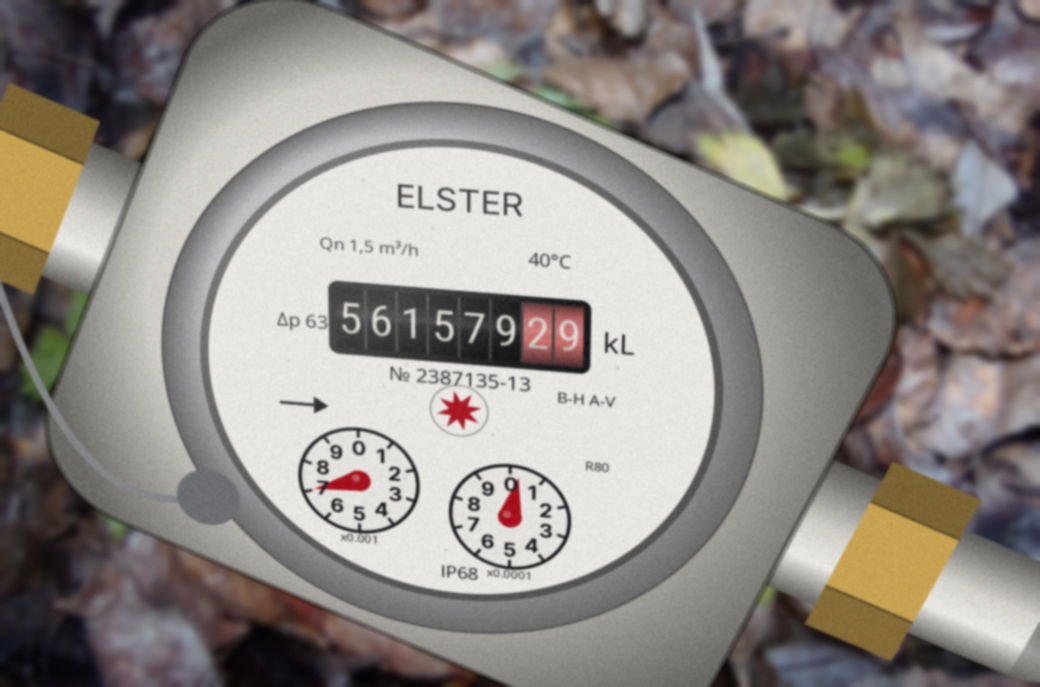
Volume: {"value": 561579.2970, "unit": "kL"}
